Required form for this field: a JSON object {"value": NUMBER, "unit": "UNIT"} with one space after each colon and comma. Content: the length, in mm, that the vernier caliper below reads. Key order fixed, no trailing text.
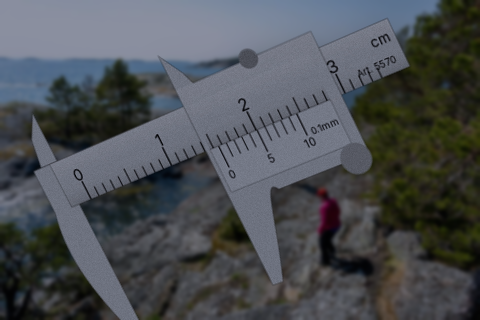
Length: {"value": 15.6, "unit": "mm"}
